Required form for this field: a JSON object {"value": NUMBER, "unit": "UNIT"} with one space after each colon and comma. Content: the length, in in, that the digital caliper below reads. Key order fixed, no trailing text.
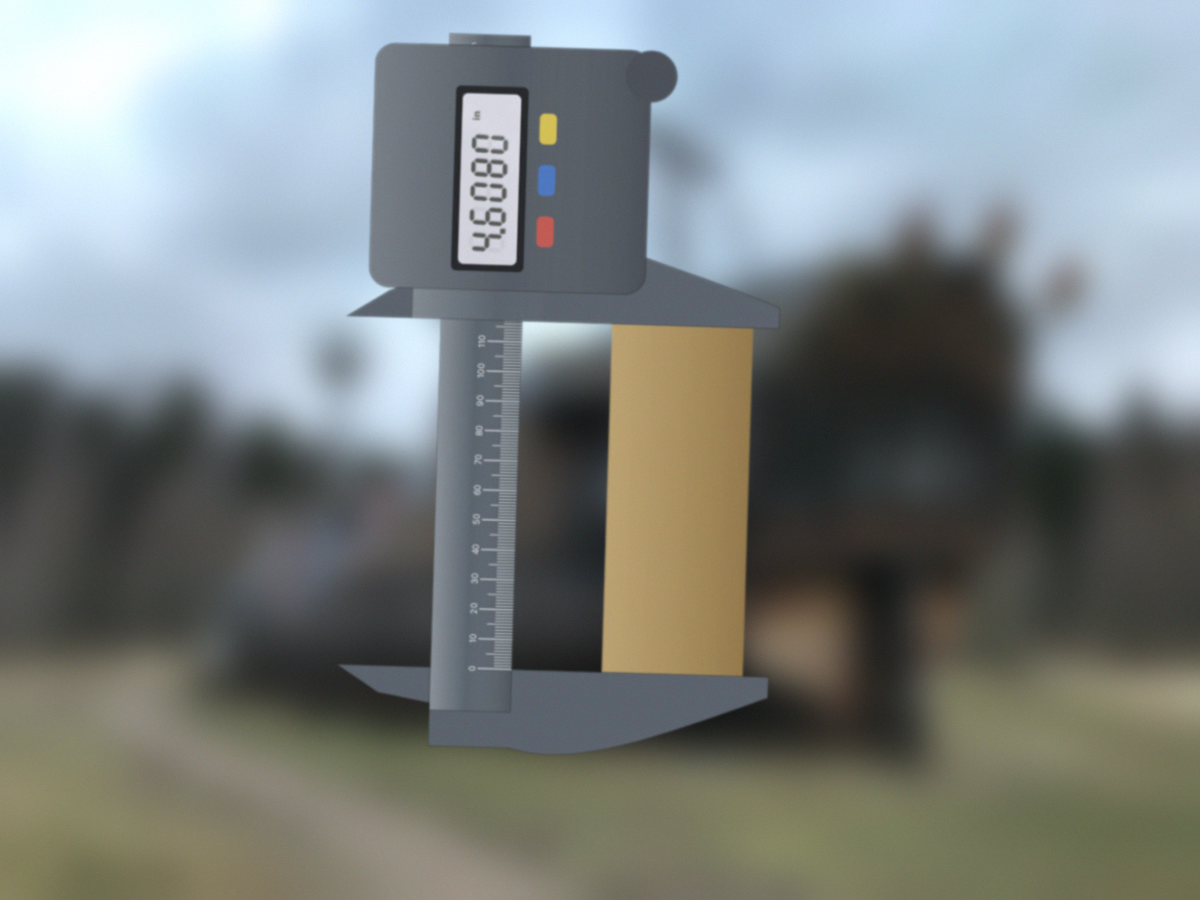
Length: {"value": 4.6080, "unit": "in"}
